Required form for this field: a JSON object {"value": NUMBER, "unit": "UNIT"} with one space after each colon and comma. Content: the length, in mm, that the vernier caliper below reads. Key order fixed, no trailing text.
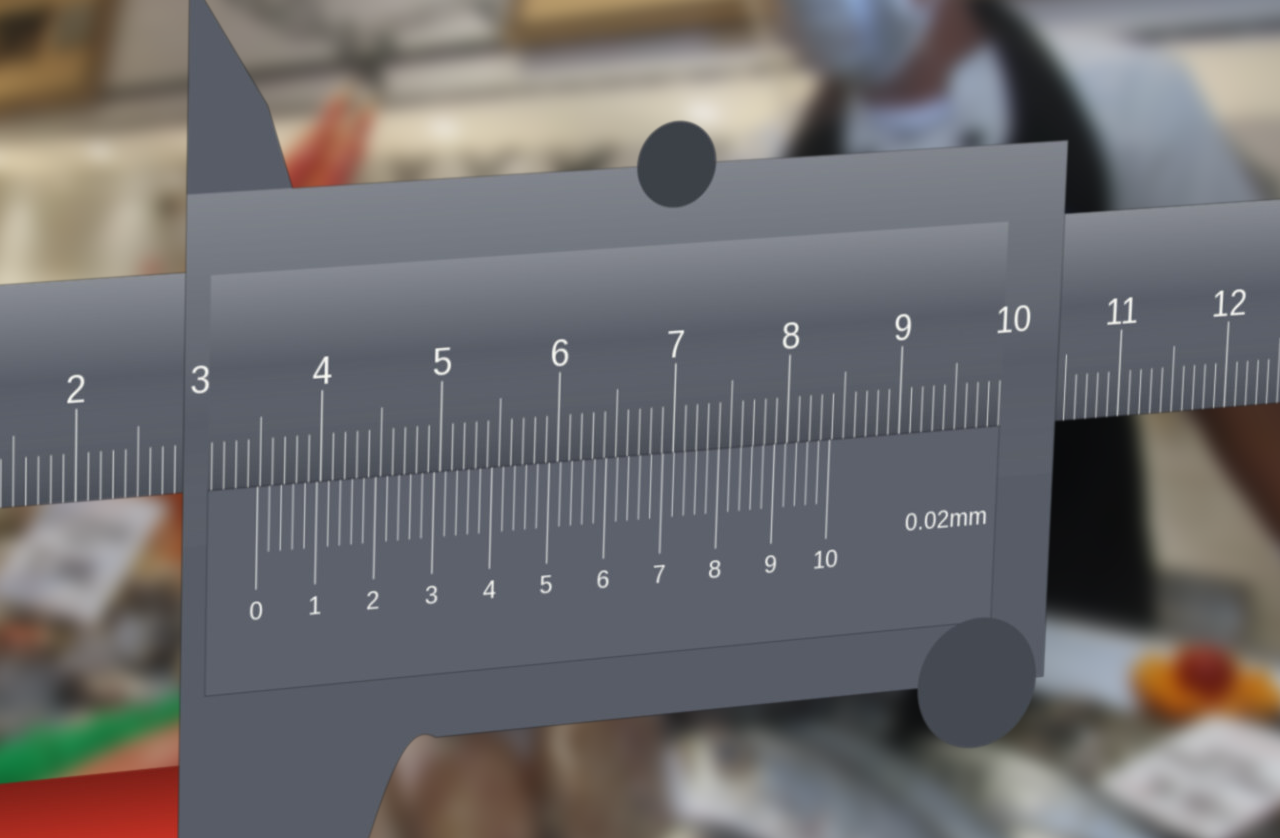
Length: {"value": 34.8, "unit": "mm"}
